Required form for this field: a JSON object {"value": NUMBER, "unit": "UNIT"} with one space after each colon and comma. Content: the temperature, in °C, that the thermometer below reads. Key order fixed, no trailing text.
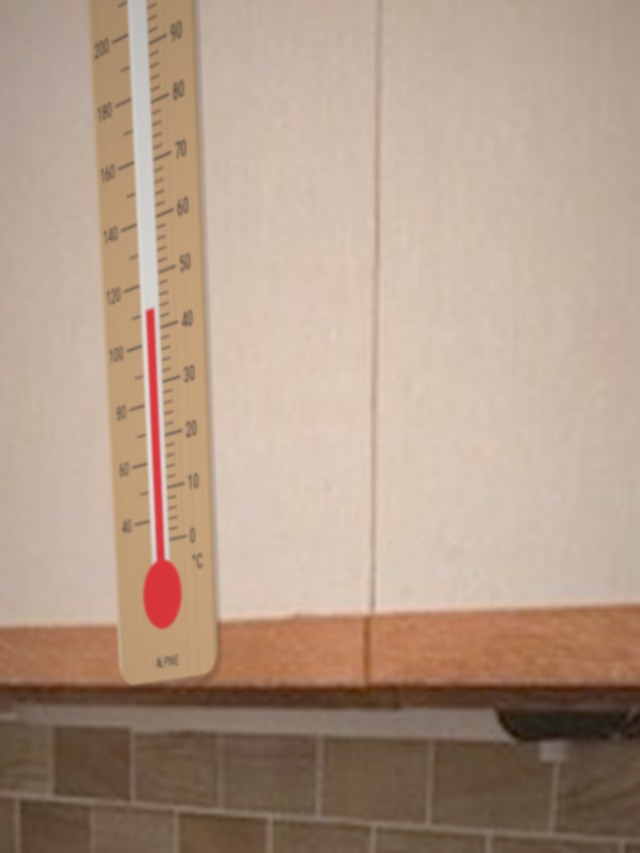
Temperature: {"value": 44, "unit": "°C"}
